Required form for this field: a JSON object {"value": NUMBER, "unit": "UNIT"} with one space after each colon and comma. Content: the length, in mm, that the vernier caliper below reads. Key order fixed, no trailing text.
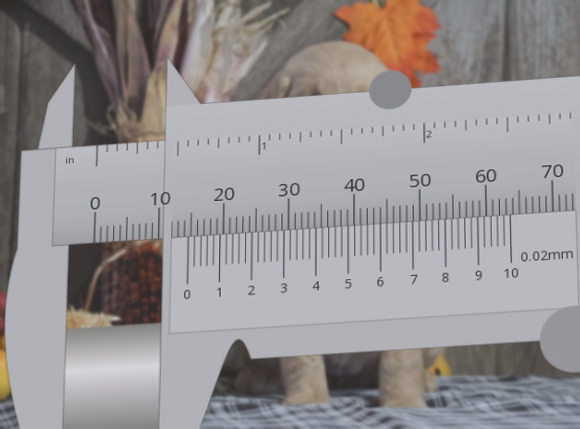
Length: {"value": 14.6, "unit": "mm"}
